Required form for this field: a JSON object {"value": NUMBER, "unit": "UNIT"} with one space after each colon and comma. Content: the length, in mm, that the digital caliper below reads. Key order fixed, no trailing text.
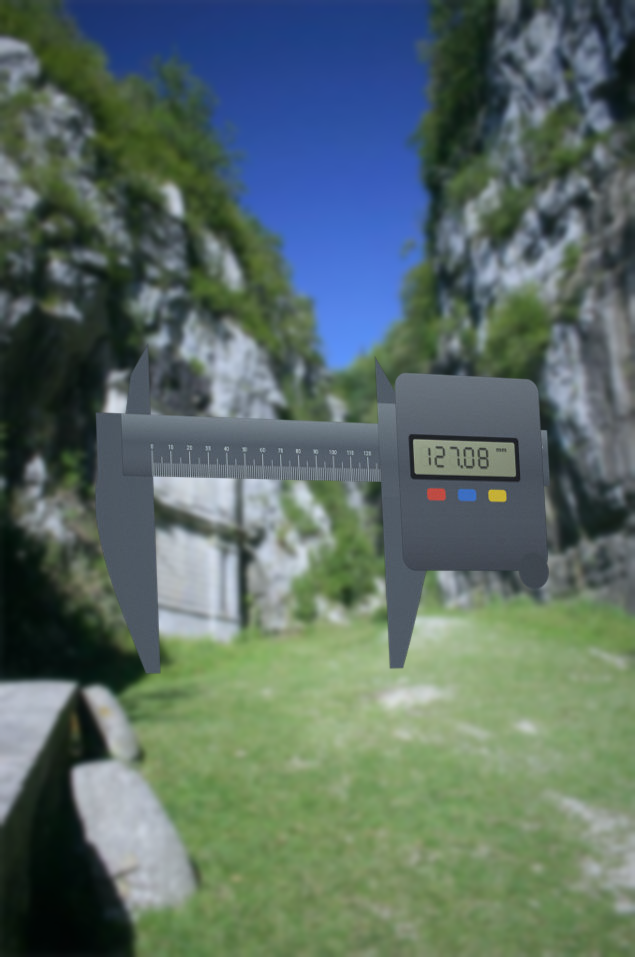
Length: {"value": 127.08, "unit": "mm"}
